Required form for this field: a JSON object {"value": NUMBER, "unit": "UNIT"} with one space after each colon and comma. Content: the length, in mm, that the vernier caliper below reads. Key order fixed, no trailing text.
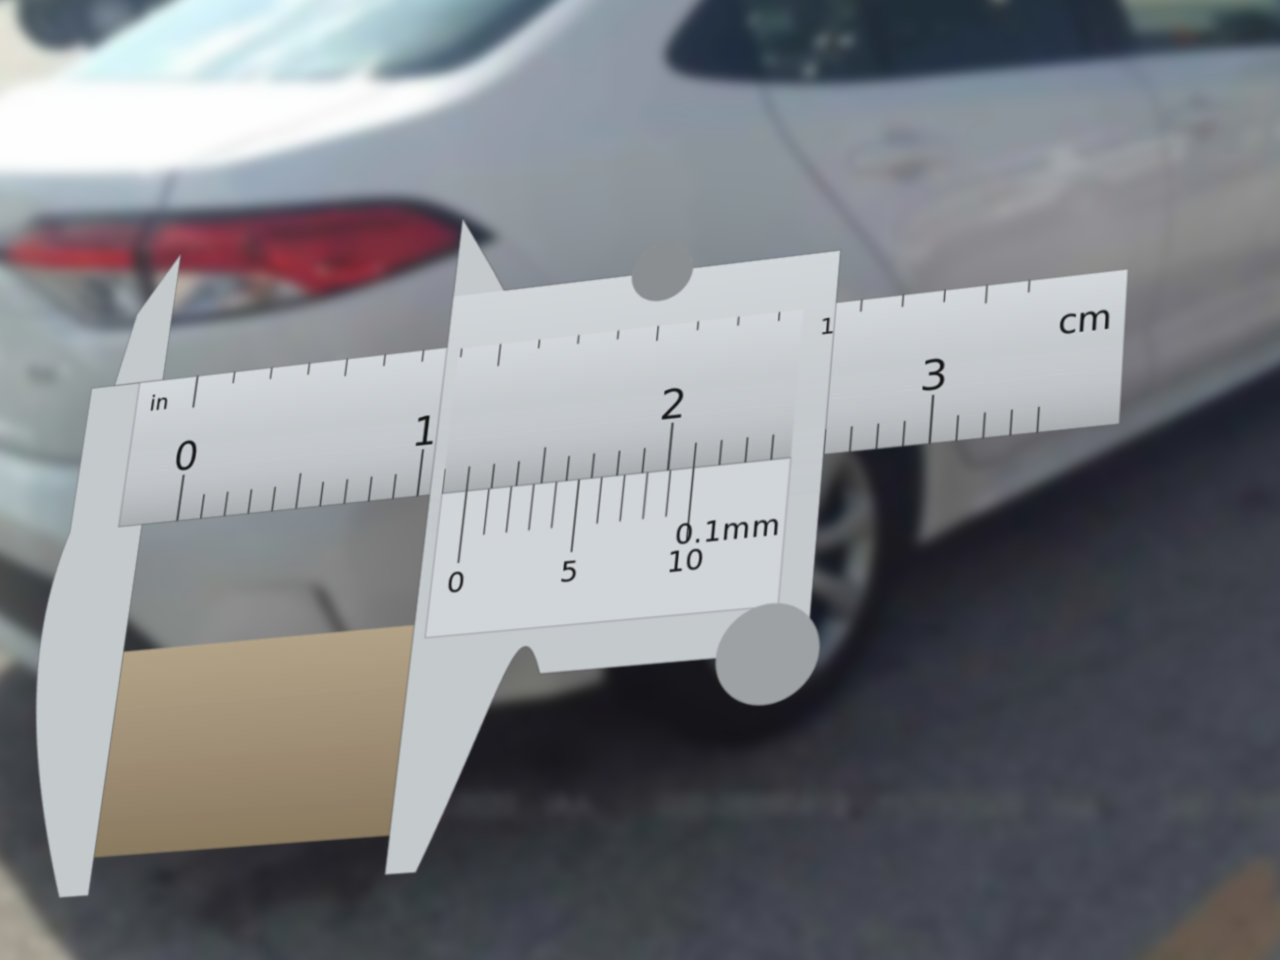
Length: {"value": 12.0, "unit": "mm"}
